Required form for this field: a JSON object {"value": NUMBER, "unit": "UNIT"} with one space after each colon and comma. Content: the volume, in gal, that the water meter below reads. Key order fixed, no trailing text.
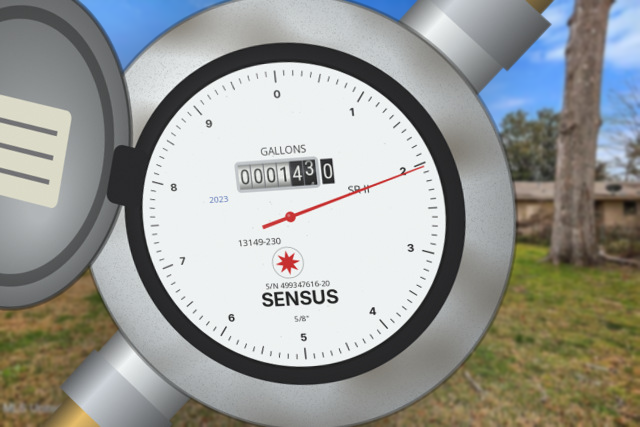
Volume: {"value": 1432.0, "unit": "gal"}
